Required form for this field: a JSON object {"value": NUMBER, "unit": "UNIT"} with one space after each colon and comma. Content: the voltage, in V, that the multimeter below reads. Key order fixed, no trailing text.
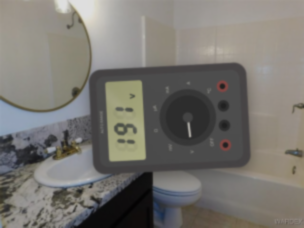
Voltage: {"value": 191, "unit": "V"}
